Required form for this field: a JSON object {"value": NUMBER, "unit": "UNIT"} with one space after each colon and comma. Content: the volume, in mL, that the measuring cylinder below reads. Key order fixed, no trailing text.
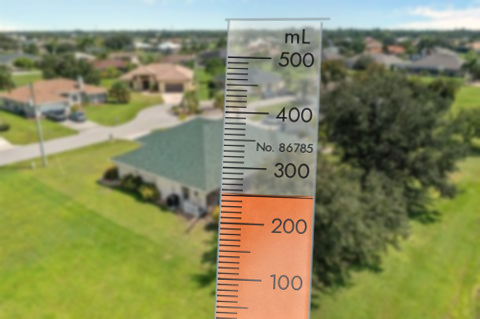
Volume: {"value": 250, "unit": "mL"}
